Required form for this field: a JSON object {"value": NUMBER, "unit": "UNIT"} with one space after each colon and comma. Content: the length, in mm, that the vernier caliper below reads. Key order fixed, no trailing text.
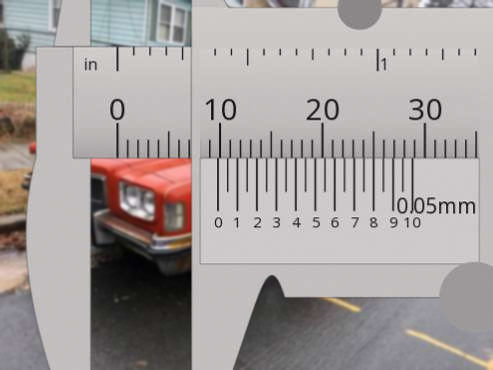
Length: {"value": 9.8, "unit": "mm"}
